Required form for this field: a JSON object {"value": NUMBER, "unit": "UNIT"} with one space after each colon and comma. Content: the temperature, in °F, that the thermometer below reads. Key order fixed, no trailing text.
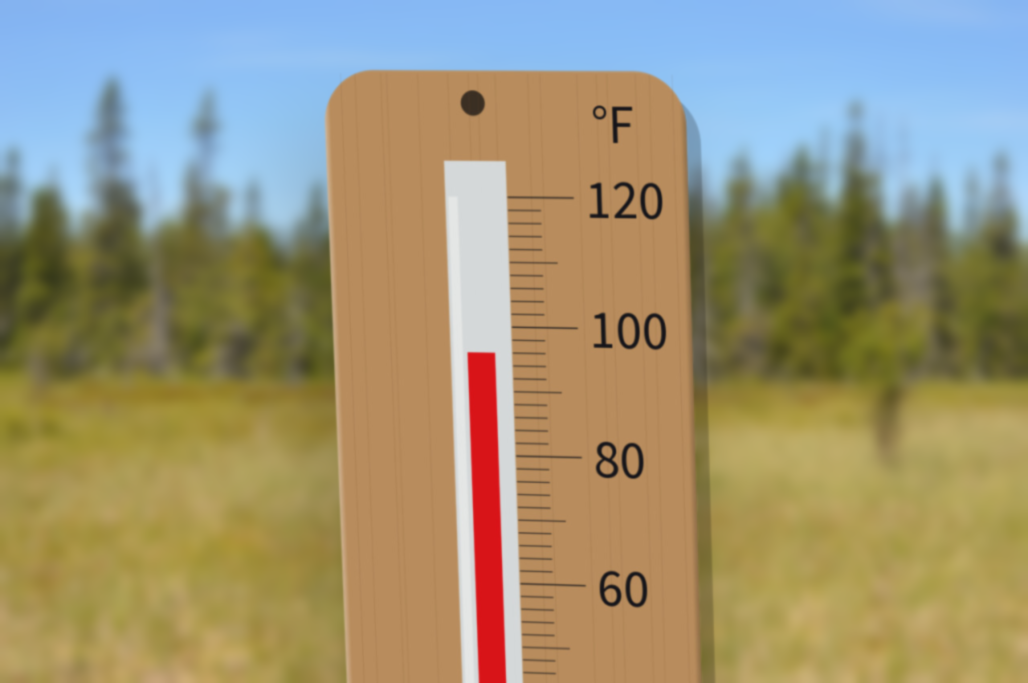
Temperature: {"value": 96, "unit": "°F"}
